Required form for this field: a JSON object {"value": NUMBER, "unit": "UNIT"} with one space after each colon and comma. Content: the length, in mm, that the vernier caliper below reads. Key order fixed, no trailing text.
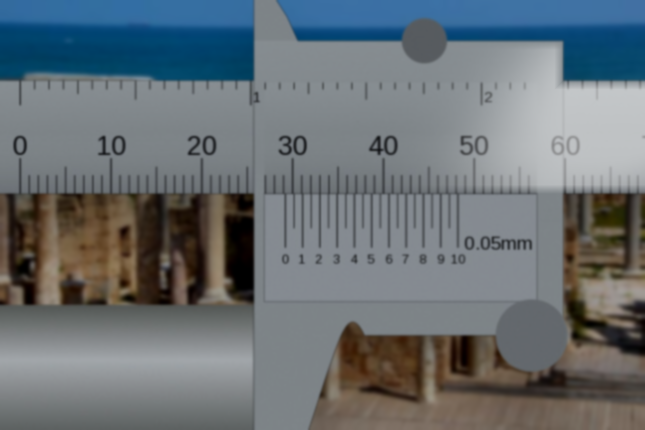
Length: {"value": 29.2, "unit": "mm"}
